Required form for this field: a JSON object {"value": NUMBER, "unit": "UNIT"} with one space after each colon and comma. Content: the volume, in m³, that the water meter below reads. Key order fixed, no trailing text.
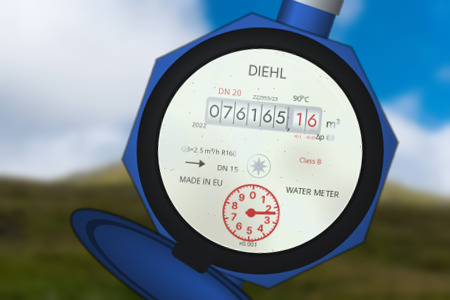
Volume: {"value": 76165.162, "unit": "m³"}
